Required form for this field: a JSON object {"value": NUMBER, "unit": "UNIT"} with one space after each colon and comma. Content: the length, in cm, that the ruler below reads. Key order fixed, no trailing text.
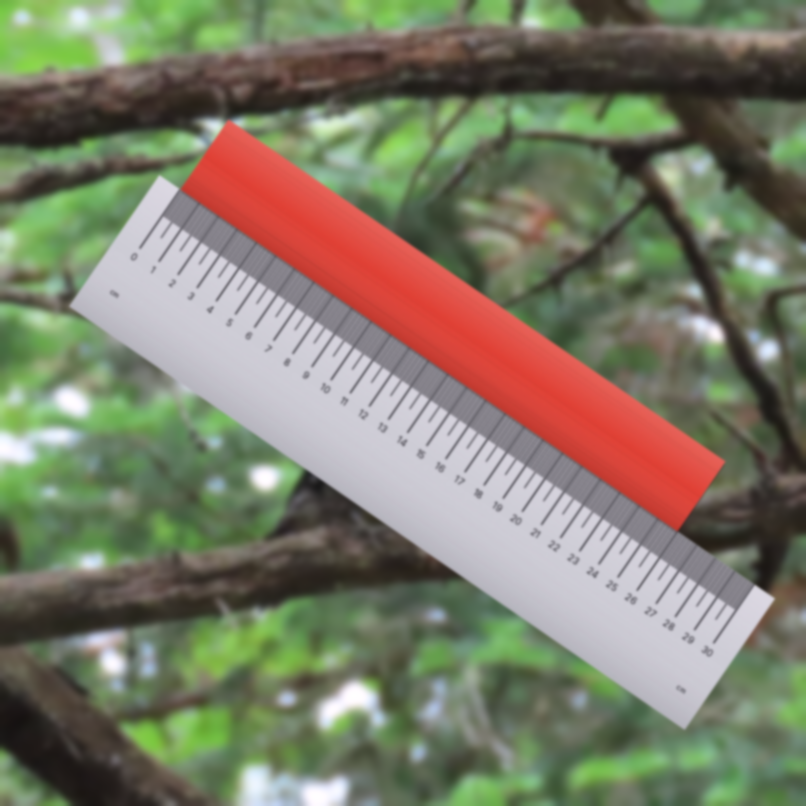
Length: {"value": 26, "unit": "cm"}
